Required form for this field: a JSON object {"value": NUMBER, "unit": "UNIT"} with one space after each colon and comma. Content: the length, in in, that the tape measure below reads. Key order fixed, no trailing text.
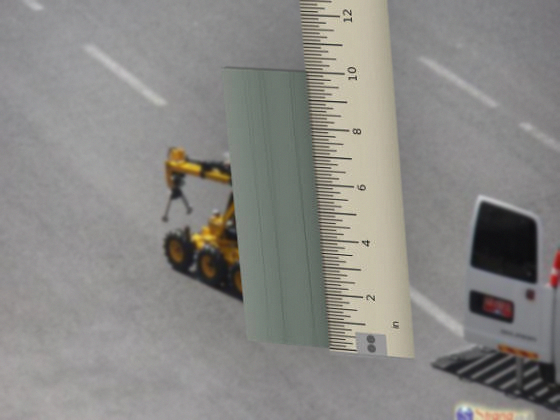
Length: {"value": 10, "unit": "in"}
